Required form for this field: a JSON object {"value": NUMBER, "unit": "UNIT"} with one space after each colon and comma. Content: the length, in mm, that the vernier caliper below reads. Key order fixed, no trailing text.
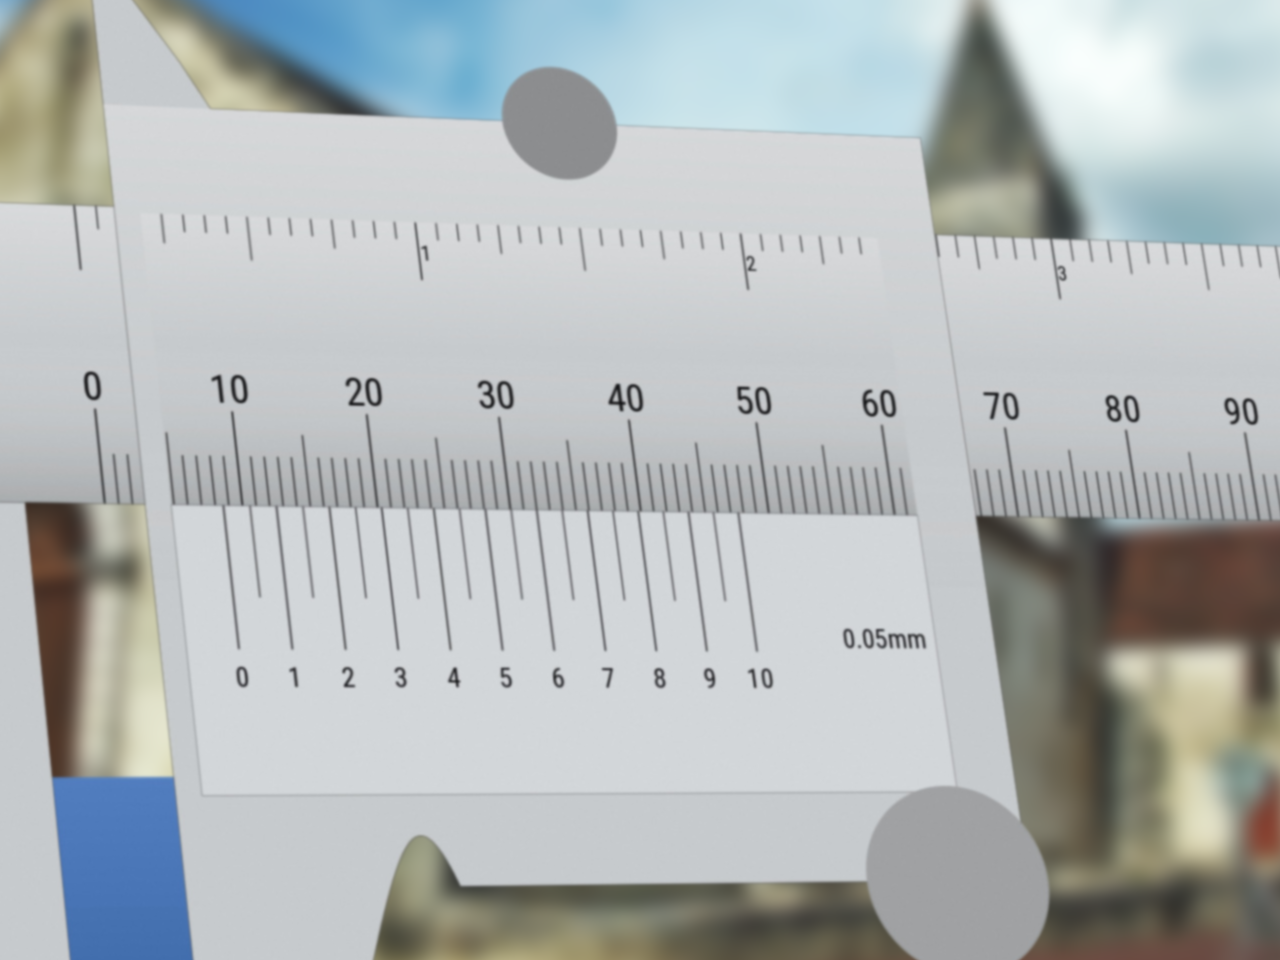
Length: {"value": 8.6, "unit": "mm"}
